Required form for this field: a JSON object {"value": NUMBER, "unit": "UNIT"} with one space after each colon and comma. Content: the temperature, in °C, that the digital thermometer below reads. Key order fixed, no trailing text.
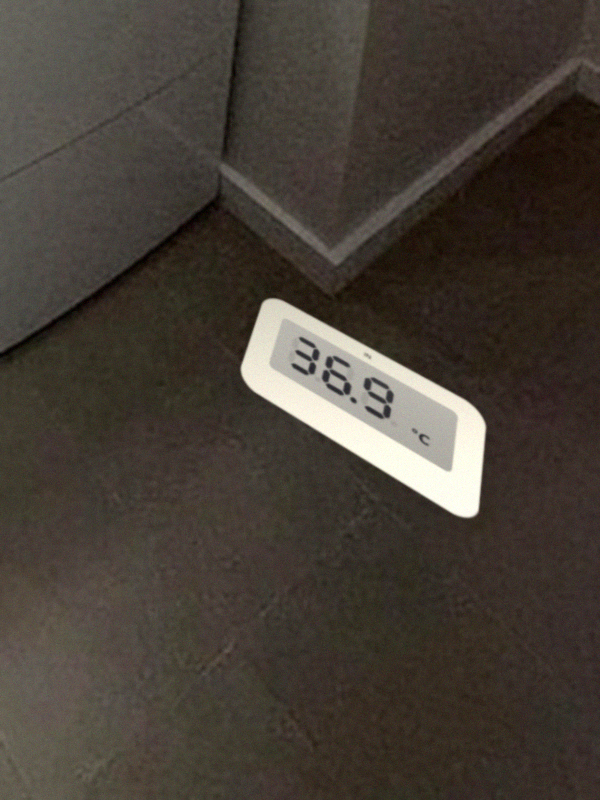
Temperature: {"value": 36.9, "unit": "°C"}
